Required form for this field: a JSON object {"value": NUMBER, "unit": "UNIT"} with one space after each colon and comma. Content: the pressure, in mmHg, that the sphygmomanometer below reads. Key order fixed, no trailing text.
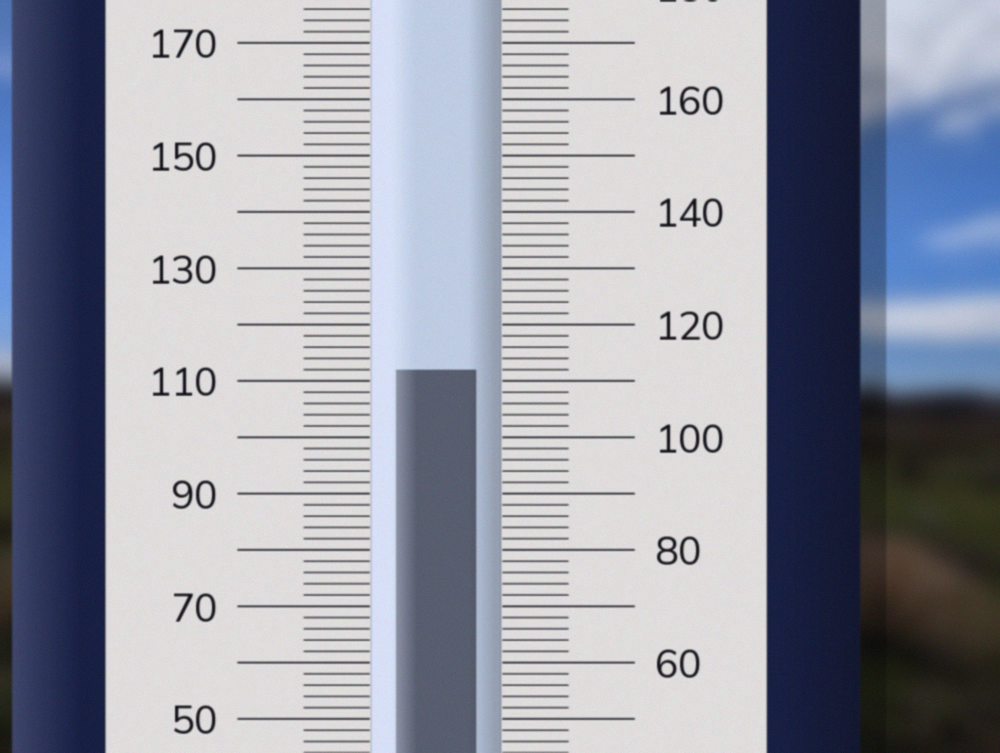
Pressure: {"value": 112, "unit": "mmHg"}
